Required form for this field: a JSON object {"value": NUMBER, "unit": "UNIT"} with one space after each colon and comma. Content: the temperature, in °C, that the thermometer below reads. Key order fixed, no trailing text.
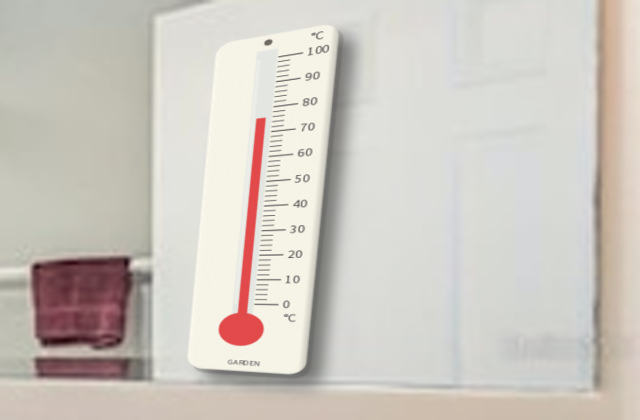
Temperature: {"value": 76, "unit": "°C"}
